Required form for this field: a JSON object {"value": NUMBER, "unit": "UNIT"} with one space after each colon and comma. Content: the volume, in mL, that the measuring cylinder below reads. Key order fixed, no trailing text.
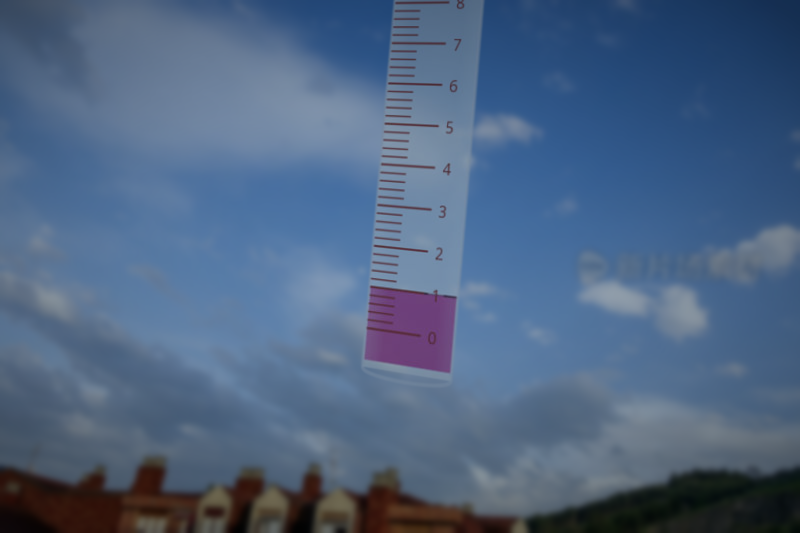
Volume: {"value": 1, "unit": "mL"}
